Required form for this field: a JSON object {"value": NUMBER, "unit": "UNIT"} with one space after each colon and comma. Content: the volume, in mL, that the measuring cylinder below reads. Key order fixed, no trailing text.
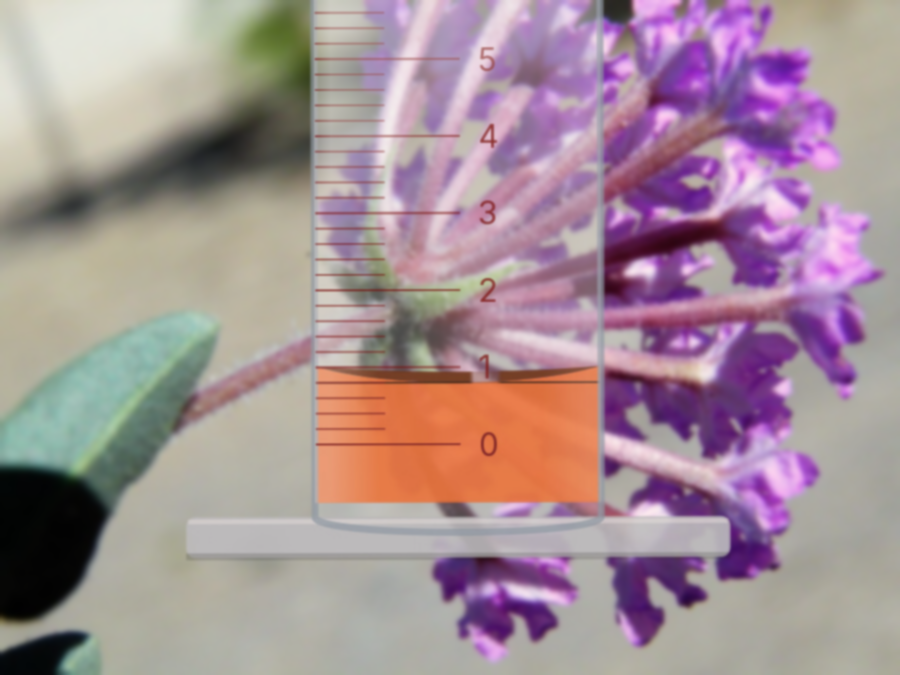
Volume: {"value": 0.8, "unit": "mL"}
